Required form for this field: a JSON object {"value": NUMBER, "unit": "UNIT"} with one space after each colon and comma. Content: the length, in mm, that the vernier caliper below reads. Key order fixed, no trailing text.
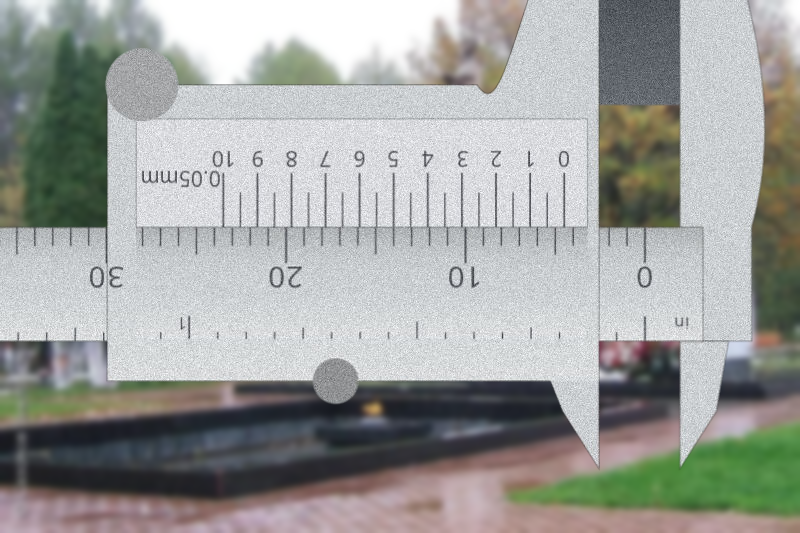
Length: {"value": 4.5, "unit": "mm"}
